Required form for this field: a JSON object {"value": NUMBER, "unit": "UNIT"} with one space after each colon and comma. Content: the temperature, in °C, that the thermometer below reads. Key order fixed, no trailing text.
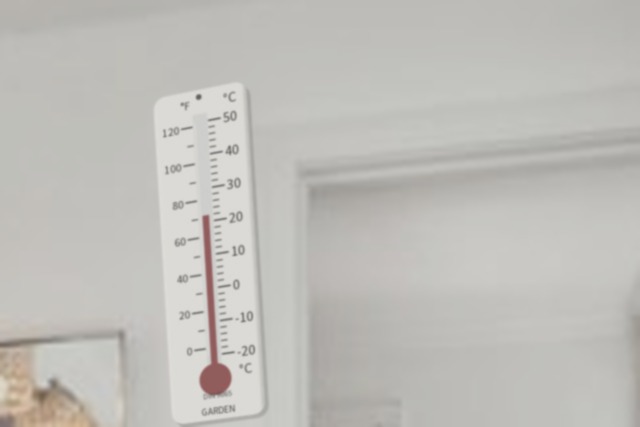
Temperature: {"value": 22, "unit": "°C"}
